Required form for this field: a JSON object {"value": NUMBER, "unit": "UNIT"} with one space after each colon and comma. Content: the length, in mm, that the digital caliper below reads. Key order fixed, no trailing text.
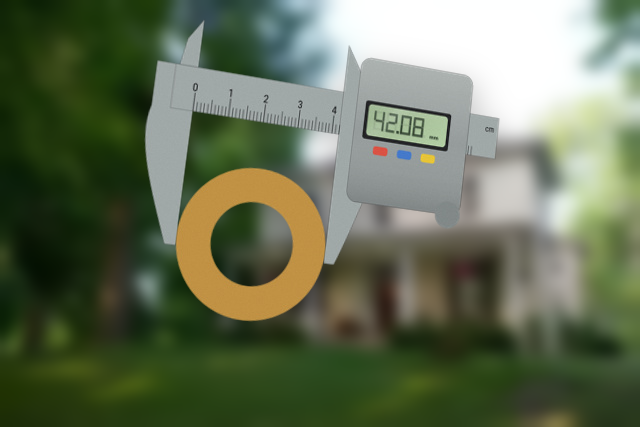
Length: {"value": 42.08, "unit": "mm"}
